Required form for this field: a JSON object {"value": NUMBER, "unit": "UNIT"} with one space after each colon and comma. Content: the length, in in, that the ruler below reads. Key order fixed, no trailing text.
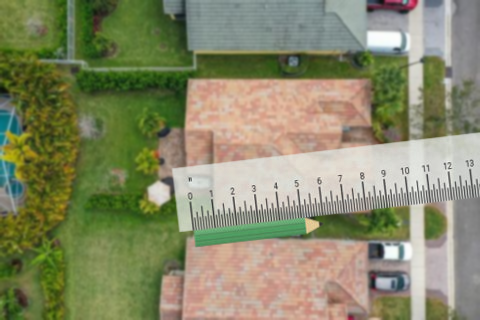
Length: {"value": 6, "unit": "in"}
